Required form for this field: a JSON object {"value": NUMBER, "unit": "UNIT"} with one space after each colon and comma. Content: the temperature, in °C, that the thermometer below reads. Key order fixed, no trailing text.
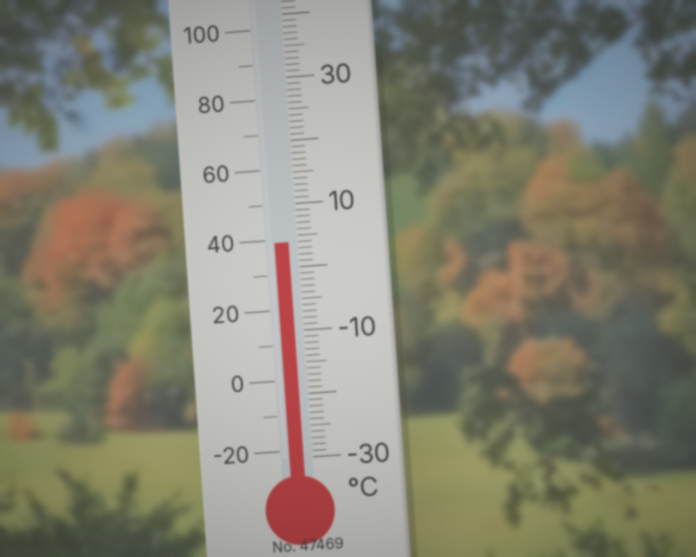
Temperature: {"value": 4, "unit": "°C"}
